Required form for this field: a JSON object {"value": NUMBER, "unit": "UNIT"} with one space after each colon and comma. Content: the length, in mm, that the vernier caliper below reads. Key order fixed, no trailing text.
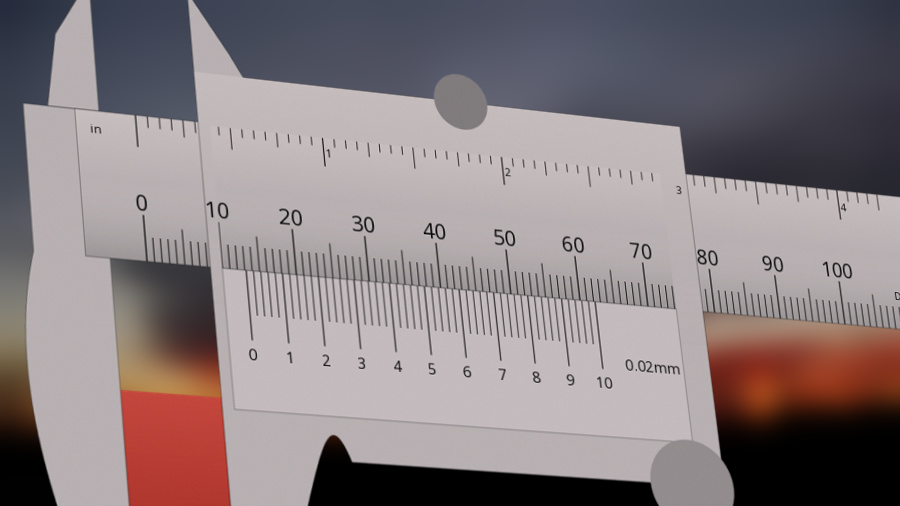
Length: {"value": 13.2, "unit": "mm"}
